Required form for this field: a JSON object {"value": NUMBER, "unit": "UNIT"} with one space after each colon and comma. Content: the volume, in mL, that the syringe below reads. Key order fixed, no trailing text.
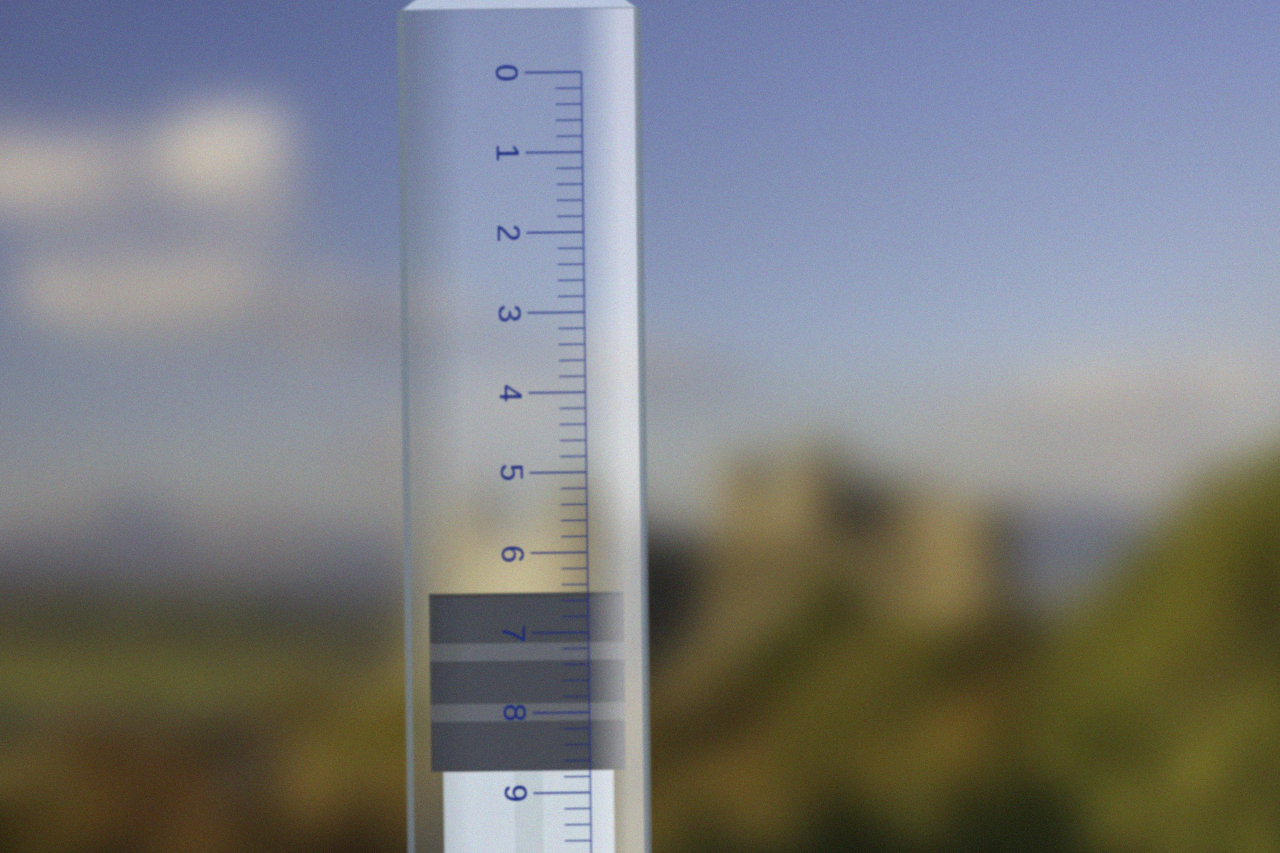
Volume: {"value": 6.5, "unit": "mL"}
